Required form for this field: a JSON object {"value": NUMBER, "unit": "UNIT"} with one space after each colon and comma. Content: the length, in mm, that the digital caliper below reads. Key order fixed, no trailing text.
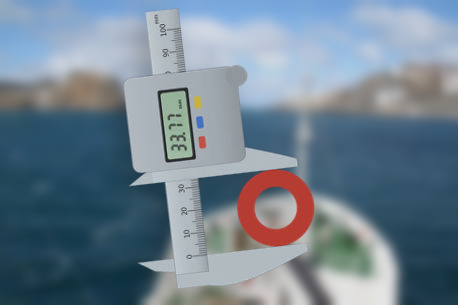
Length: {"value": 33.77, "unit": "mm"}
